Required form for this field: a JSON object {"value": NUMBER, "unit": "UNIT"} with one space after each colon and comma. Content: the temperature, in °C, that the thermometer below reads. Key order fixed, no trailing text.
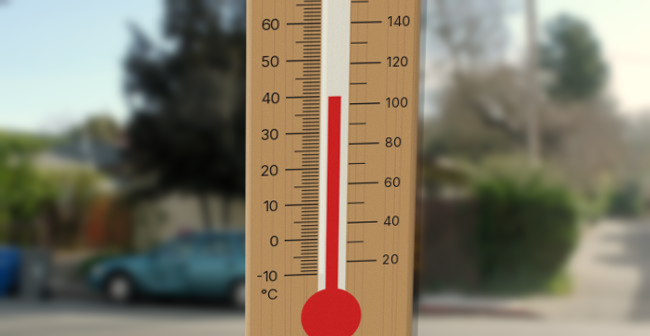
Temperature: {"value": 40, "unit": "°C"}
